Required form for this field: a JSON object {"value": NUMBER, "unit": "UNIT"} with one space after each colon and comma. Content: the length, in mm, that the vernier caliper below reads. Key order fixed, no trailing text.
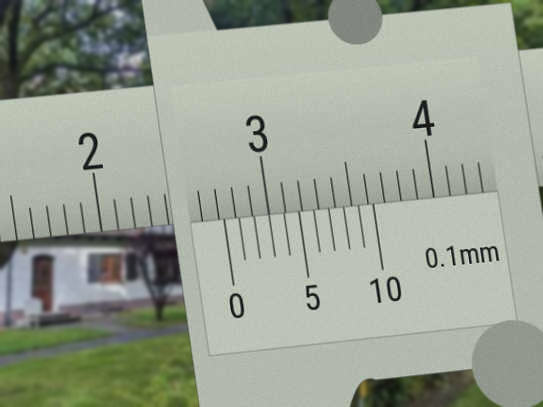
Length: {"value": 27.3, "unit": "mm"}
